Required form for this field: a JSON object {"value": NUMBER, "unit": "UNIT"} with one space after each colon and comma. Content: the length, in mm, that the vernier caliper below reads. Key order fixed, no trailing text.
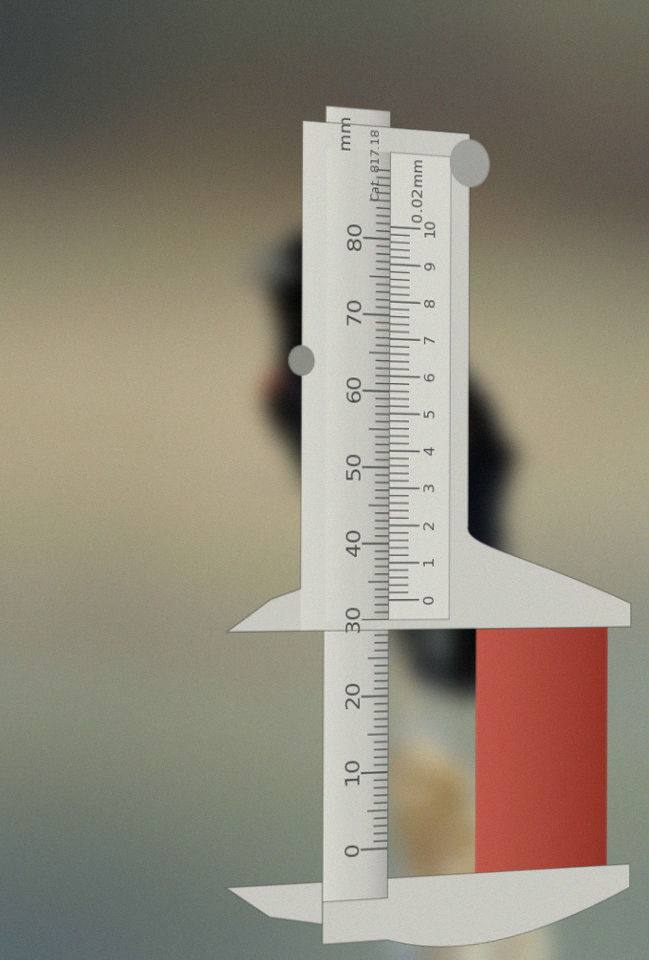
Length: {"value": 32.6, "unit": "mm"}
